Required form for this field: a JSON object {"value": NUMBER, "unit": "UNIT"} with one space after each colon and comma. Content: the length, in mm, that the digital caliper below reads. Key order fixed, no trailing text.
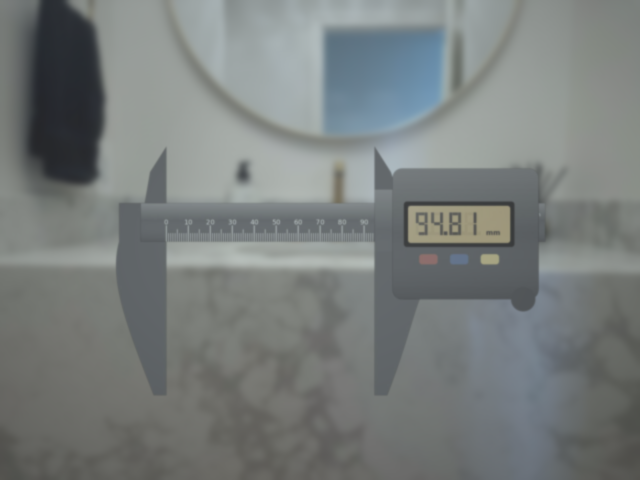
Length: {"value": 94.81, "unit": "mm"}
